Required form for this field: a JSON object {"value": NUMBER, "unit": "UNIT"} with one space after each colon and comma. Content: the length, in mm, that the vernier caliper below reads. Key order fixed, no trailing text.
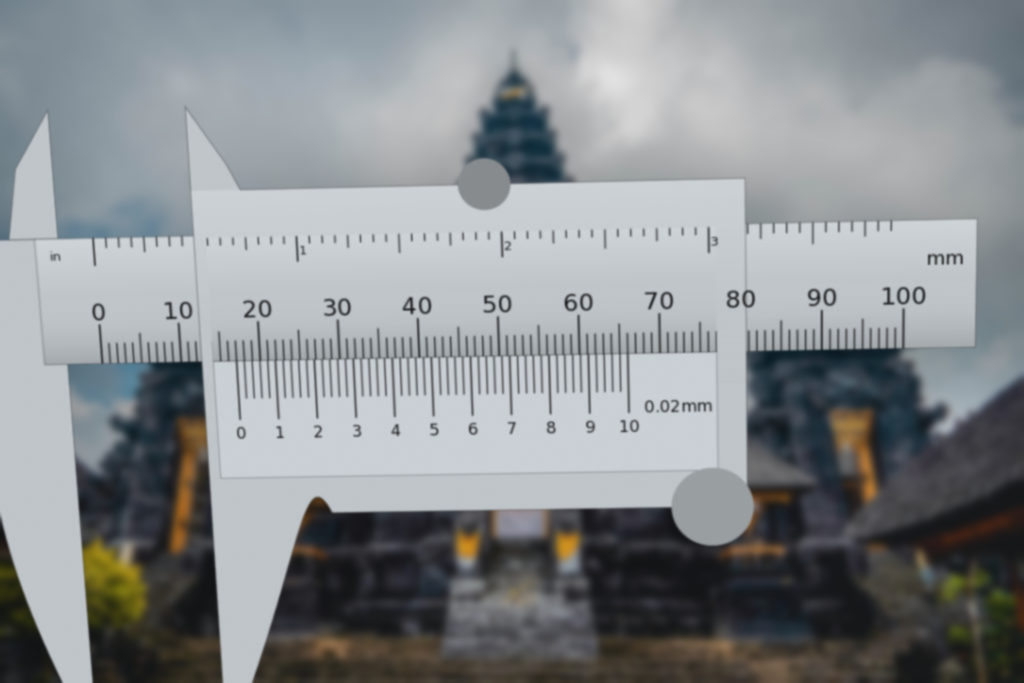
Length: {"value": 17.0, "unit": "mm"}
